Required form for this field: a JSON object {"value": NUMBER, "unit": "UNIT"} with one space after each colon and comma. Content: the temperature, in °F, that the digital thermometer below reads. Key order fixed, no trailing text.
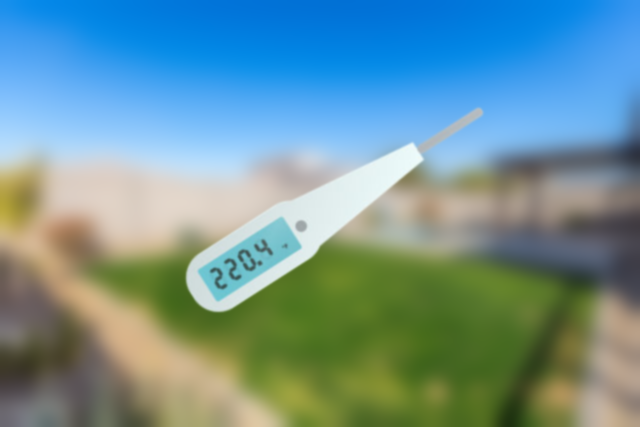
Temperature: {"value": 220.4, "unit": "°F"}
